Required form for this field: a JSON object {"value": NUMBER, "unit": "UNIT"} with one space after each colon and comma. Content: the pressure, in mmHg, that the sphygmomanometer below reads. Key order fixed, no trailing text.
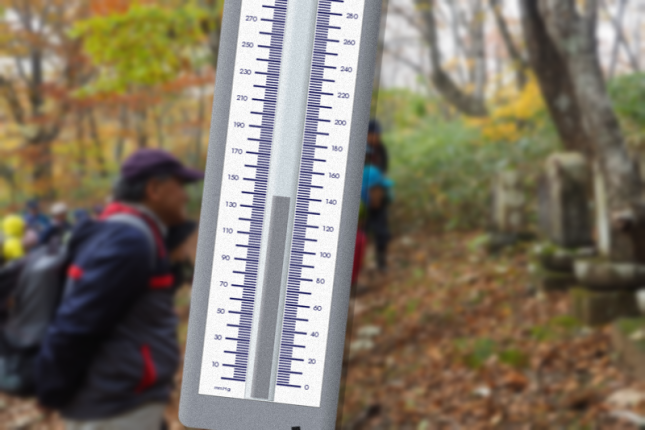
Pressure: {"value": 140, "unit": "mmHg"}
